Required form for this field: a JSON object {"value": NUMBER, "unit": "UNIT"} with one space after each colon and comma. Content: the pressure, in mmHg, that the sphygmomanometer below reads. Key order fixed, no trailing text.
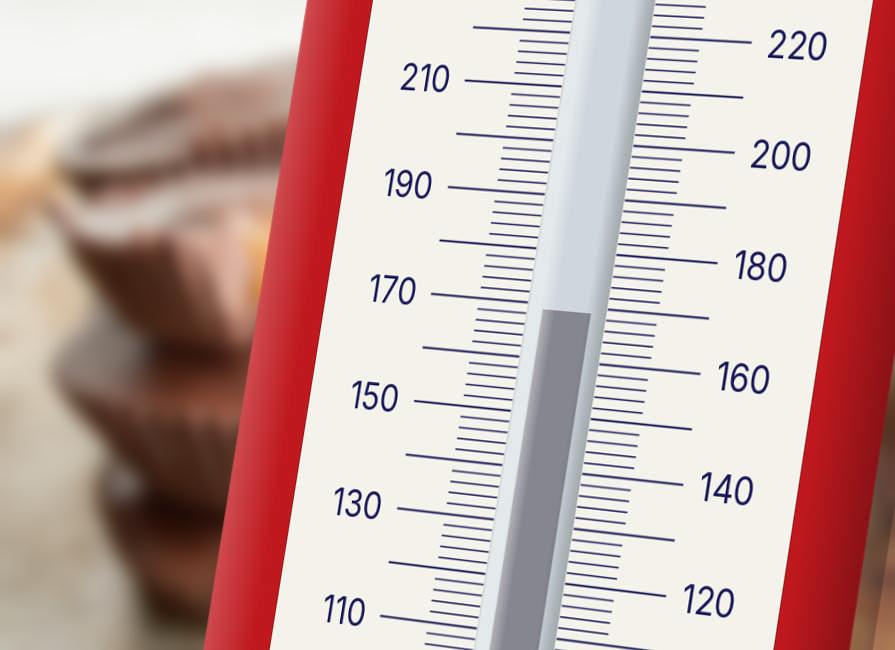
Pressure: {"value": 169, "unit": "mmHg"}
